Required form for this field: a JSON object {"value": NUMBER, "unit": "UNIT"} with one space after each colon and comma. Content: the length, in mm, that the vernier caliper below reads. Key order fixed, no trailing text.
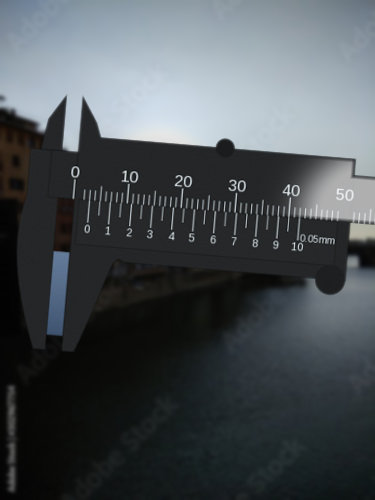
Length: {"value": 3.0, "unit": "mm"}
